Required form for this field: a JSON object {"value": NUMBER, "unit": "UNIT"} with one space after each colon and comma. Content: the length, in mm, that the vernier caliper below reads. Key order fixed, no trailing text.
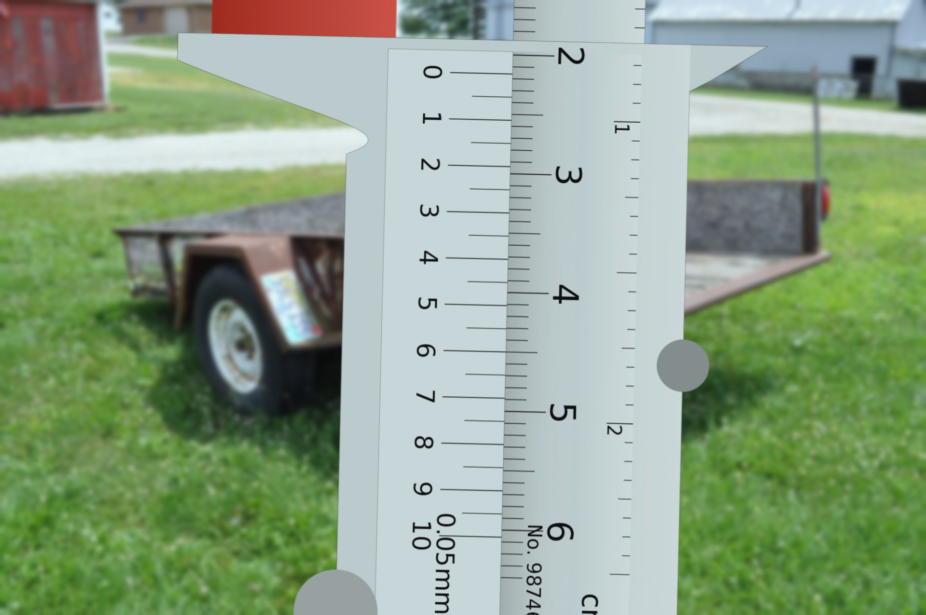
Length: {"value": 21.6, "unit": "mm"}
